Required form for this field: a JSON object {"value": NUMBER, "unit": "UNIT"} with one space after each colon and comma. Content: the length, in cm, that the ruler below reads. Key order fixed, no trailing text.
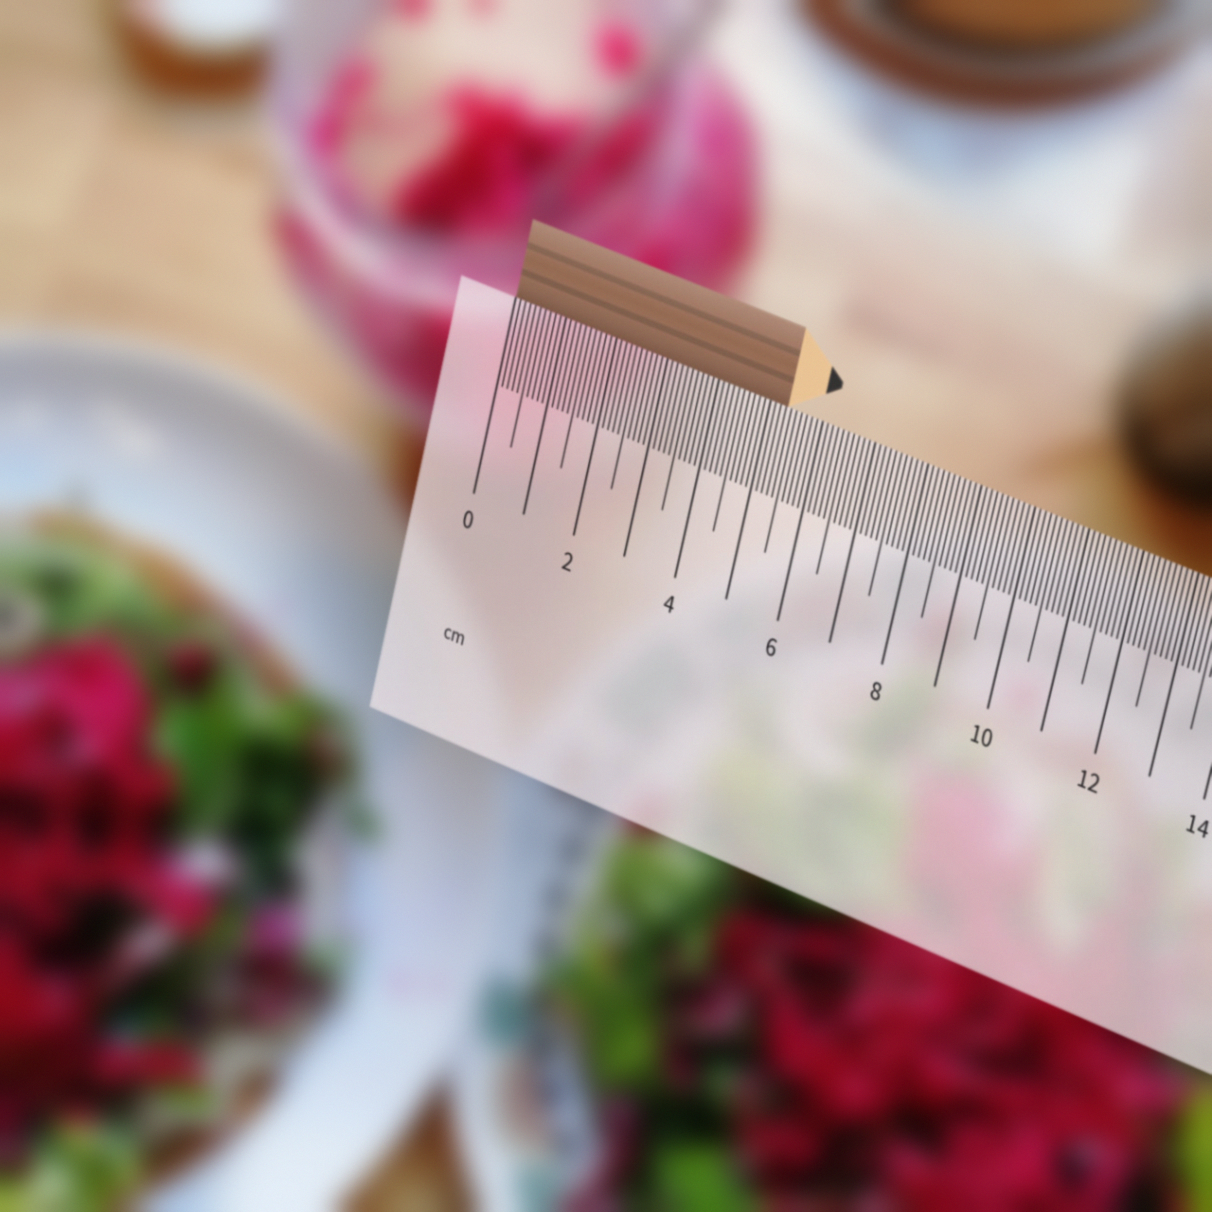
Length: {"value": 6.2, "unit": "cm"}
